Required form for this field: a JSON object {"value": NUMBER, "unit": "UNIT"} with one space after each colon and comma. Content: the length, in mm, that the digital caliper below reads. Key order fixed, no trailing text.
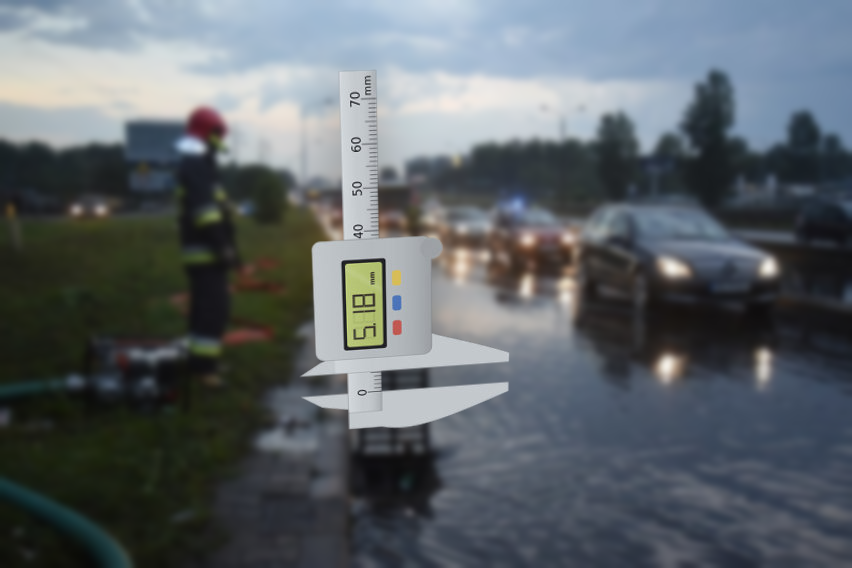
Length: {"value": 5.18, "unit": "mm"}
